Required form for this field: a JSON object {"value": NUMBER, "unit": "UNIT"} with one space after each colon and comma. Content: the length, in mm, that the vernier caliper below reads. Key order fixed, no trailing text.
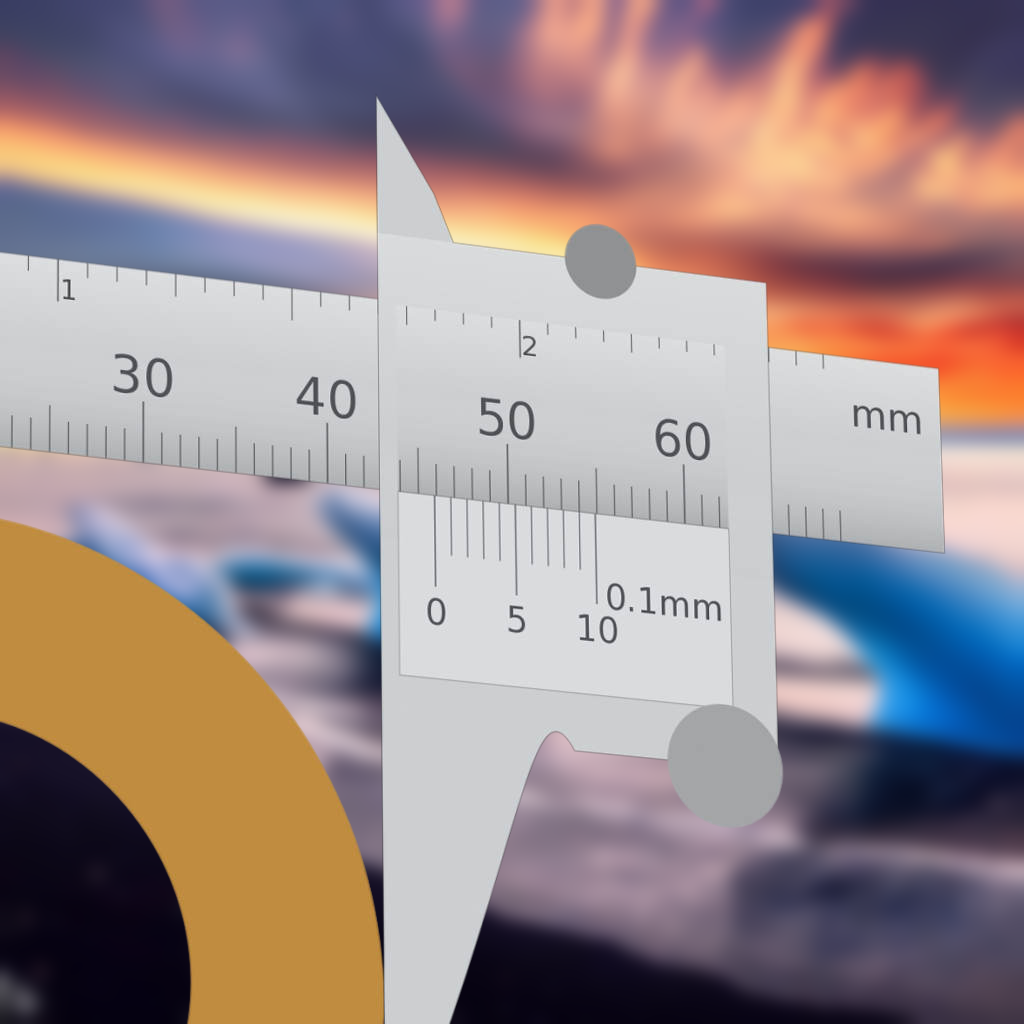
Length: {"value": 45.9, "unit": "mm"}
